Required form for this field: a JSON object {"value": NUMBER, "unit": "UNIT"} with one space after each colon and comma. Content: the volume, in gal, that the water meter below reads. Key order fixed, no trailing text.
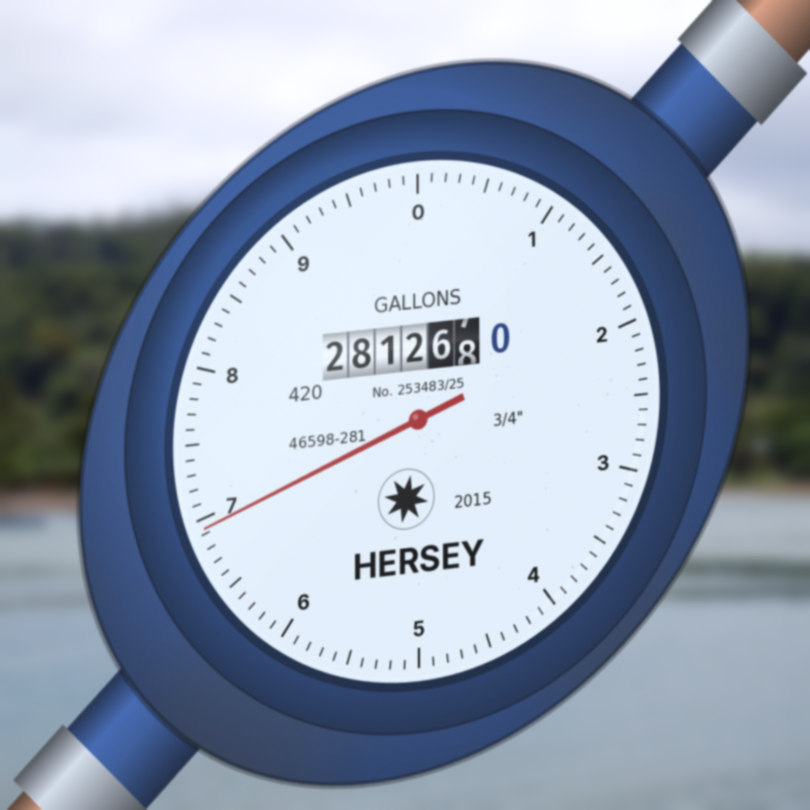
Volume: {"value": 2812676.9, "unit": "gal"}
